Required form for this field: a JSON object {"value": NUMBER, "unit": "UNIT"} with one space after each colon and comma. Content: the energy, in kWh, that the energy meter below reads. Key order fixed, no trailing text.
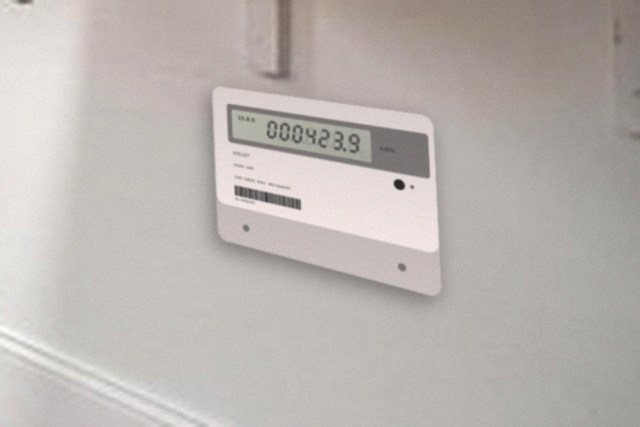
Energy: {"value": 423.9, "unit": "kWh"}
